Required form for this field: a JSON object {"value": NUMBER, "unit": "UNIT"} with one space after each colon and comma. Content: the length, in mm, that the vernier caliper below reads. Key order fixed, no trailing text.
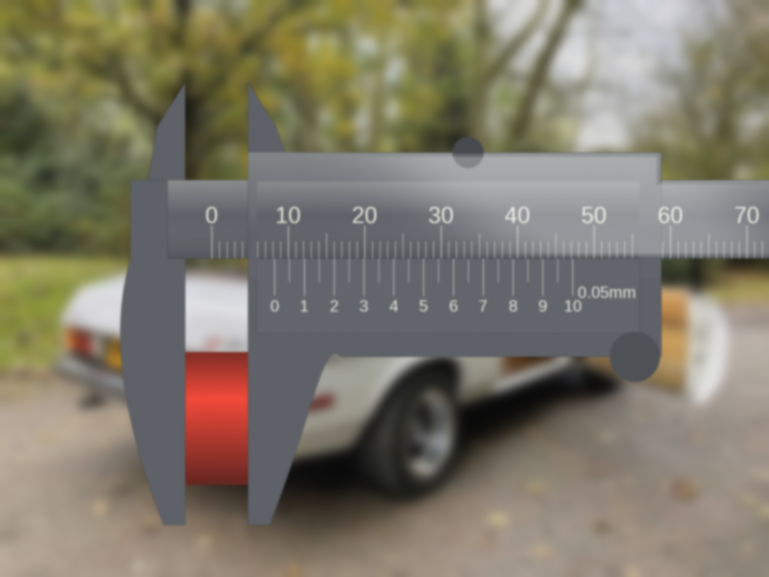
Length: {"value": 8.2, "unit": "mm"}
